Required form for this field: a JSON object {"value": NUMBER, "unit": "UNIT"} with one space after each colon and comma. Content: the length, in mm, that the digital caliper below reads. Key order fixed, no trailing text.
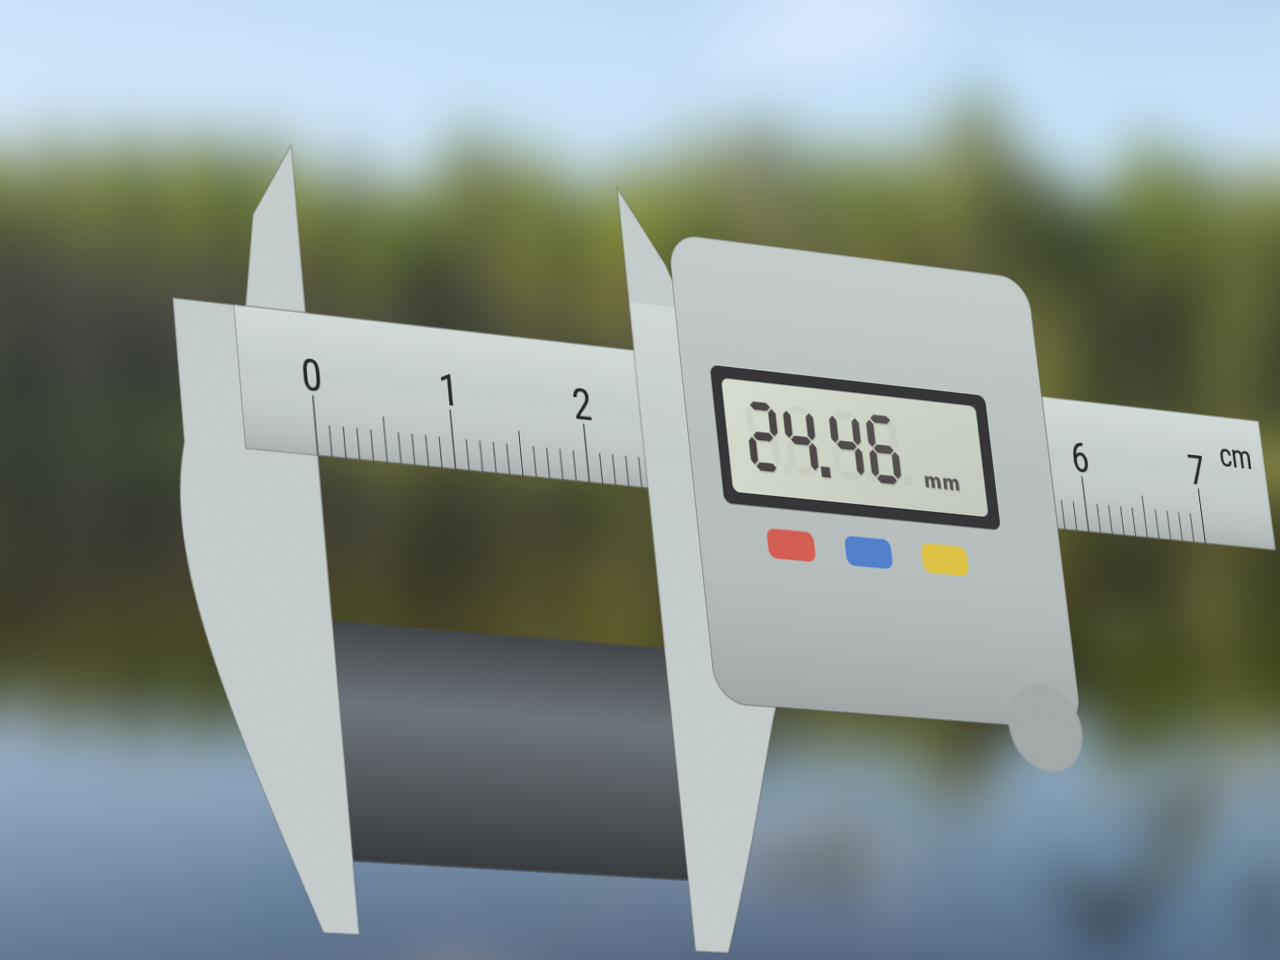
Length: {"value": 24.46, "unit": "mm"}
